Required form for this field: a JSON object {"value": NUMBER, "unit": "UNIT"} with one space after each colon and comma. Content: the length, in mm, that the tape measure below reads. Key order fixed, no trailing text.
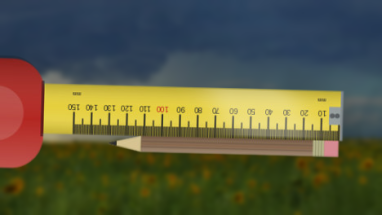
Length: {"value": 130, "unit": "mm"}
